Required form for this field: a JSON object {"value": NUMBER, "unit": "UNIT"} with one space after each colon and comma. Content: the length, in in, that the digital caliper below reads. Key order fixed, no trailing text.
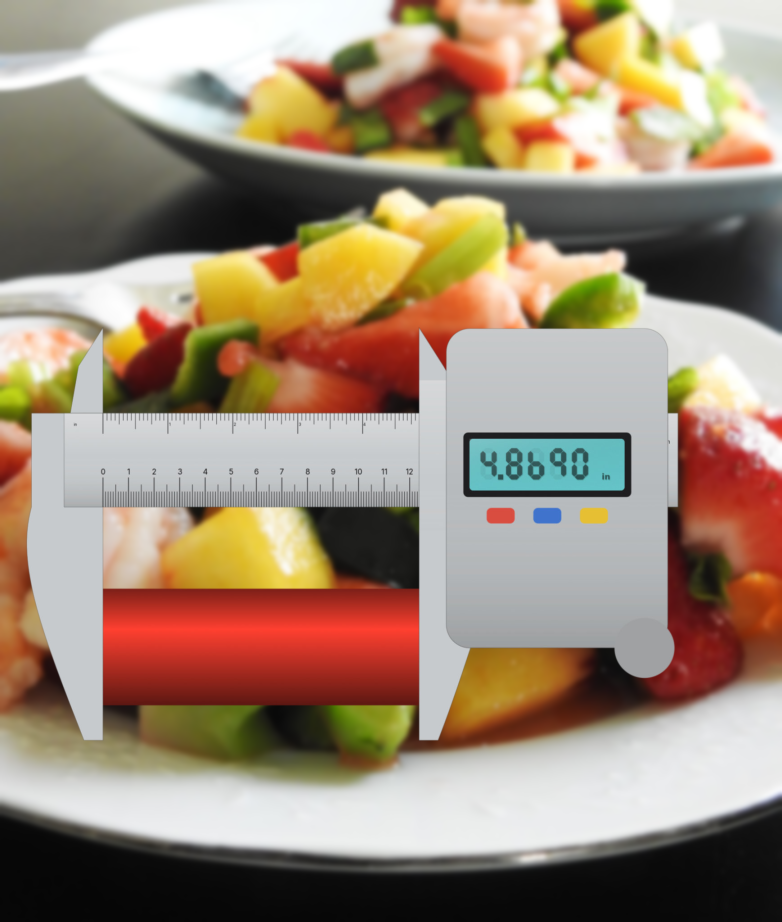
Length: {"value": 4.8690, "unit": "in"}
